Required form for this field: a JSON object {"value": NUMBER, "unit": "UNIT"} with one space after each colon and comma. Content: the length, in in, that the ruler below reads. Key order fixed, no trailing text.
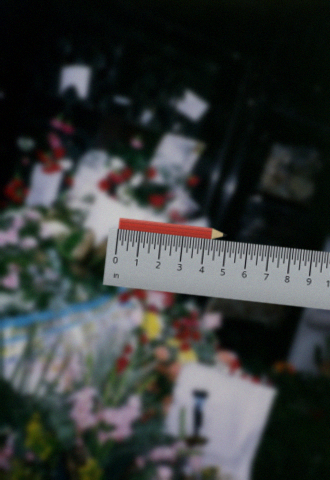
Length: {"value": 5, "unit": "in"}
